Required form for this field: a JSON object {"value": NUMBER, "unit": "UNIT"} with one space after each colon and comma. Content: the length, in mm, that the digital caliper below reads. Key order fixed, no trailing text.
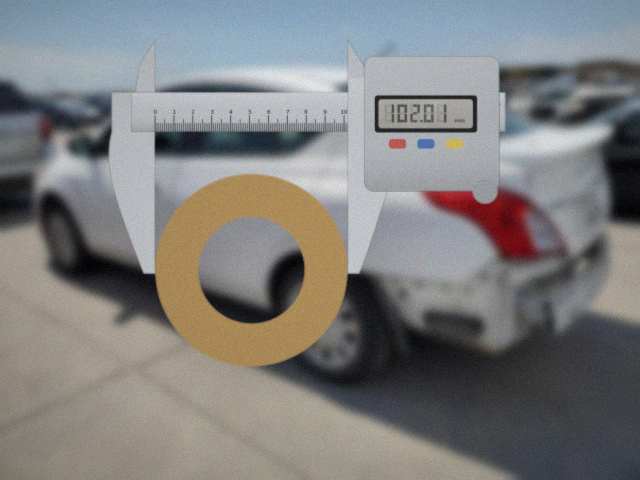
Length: {"value": 102.01, "unit": "mm"}
